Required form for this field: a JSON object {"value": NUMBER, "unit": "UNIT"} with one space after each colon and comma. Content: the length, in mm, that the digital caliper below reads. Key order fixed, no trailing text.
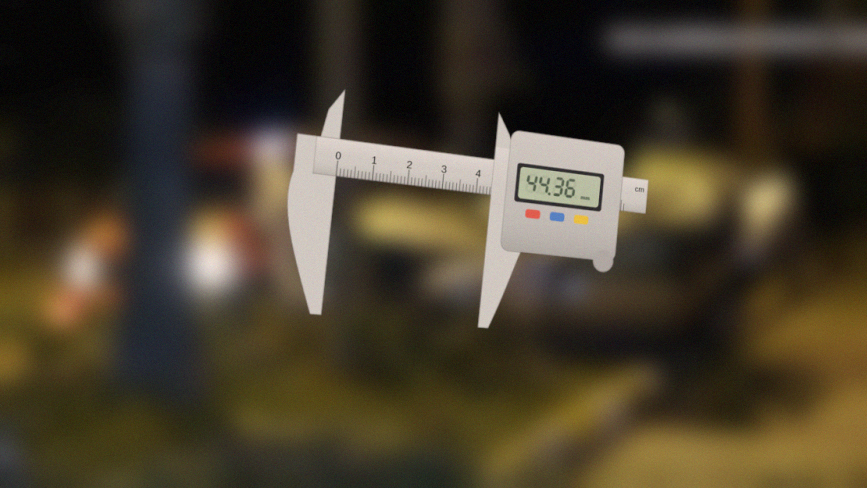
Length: {"value": 44.36, "unit": "mm"}
